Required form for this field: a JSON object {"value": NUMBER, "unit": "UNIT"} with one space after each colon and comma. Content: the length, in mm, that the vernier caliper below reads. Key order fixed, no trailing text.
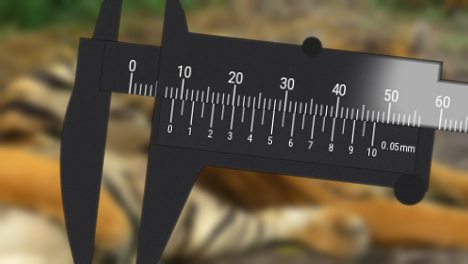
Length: {"value": 8.5, "unit": "mm"}
